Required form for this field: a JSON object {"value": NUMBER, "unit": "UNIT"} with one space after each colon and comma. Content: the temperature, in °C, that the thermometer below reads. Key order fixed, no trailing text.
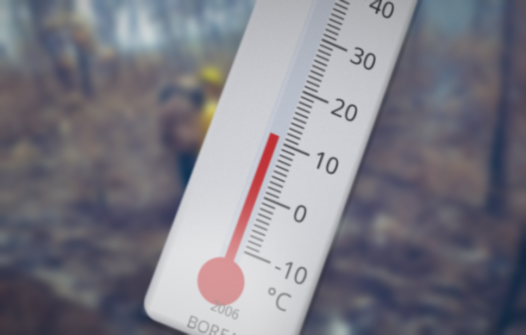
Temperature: {"value": 11, "unit": "°C"}
